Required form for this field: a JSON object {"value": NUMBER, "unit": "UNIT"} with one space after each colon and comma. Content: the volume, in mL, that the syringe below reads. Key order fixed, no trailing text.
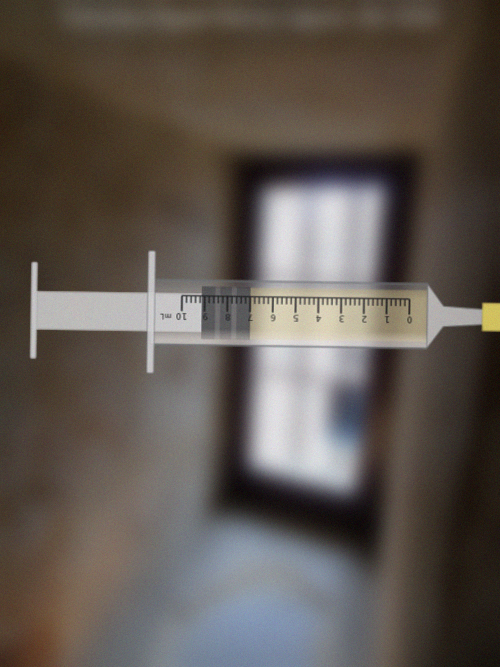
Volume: {"value": 7, "unit": "mL"}
